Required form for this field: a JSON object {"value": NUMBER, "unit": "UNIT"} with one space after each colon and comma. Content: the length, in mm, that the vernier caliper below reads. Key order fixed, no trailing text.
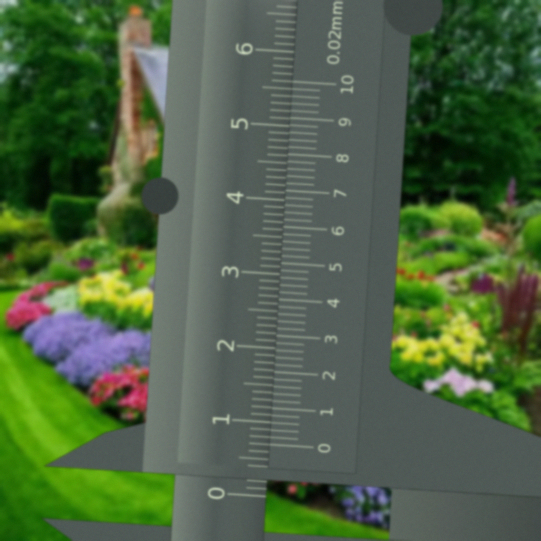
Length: {"value": 7.0, "unit": "mm"}
